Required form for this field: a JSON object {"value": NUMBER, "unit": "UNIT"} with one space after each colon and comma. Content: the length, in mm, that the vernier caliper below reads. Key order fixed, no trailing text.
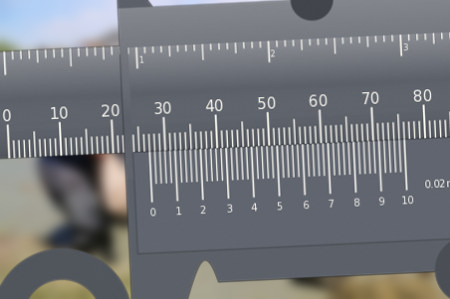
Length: {"value": 27.0, "unit": "mm"}
